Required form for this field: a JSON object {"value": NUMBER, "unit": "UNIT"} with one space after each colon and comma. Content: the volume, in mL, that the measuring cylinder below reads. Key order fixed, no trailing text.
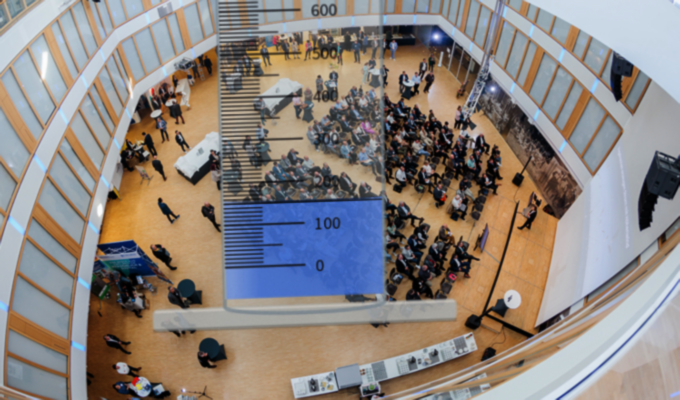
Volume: {"value": 150, "unit": "mL"}
